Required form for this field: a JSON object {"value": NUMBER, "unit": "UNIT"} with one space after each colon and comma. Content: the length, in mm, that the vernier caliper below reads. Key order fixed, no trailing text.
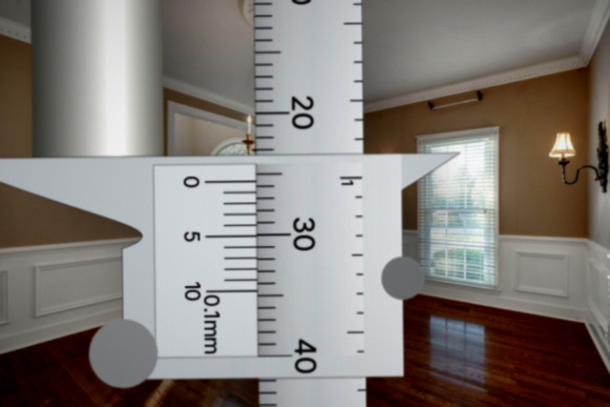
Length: {"value": 25.6, "unit": "mm"}
